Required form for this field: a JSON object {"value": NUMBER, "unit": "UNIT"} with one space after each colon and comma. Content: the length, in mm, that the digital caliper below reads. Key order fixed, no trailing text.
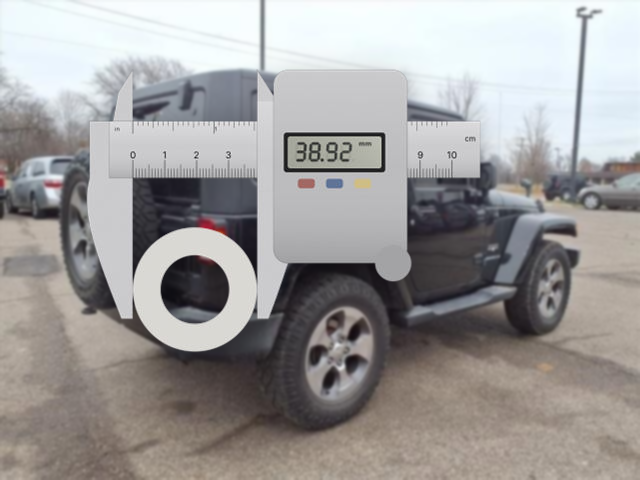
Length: {"value": 38.92, "unit": "mm"}
